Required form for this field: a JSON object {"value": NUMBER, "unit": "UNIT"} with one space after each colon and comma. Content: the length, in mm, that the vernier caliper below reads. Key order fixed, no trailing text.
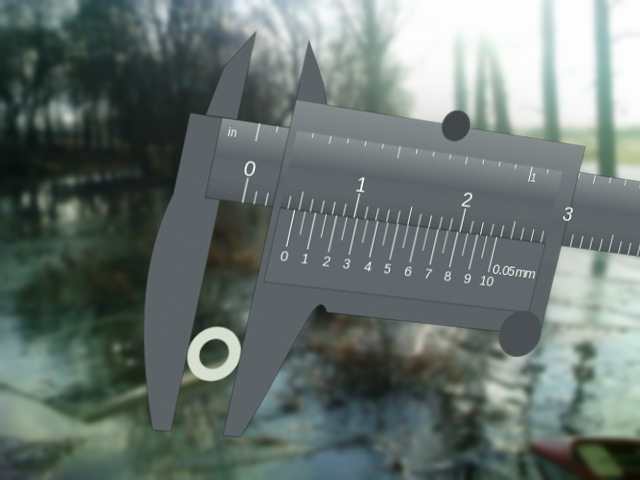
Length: {"value": 4.6, "unit": "mm"}
